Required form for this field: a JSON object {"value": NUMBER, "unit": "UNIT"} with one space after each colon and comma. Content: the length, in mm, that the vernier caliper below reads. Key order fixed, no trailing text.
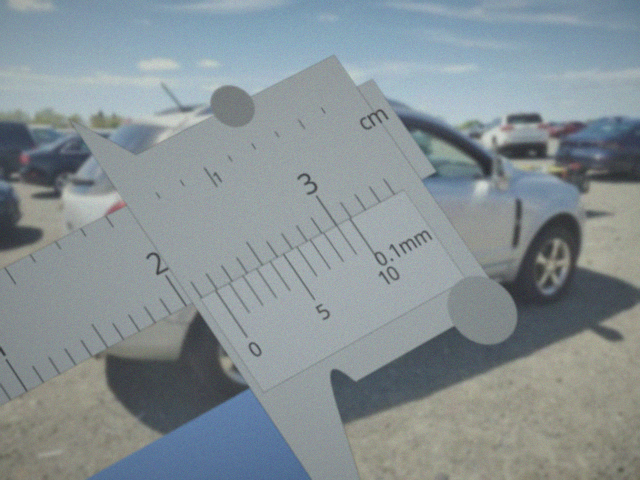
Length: {"value": 21.9, "unit": "mm"}
